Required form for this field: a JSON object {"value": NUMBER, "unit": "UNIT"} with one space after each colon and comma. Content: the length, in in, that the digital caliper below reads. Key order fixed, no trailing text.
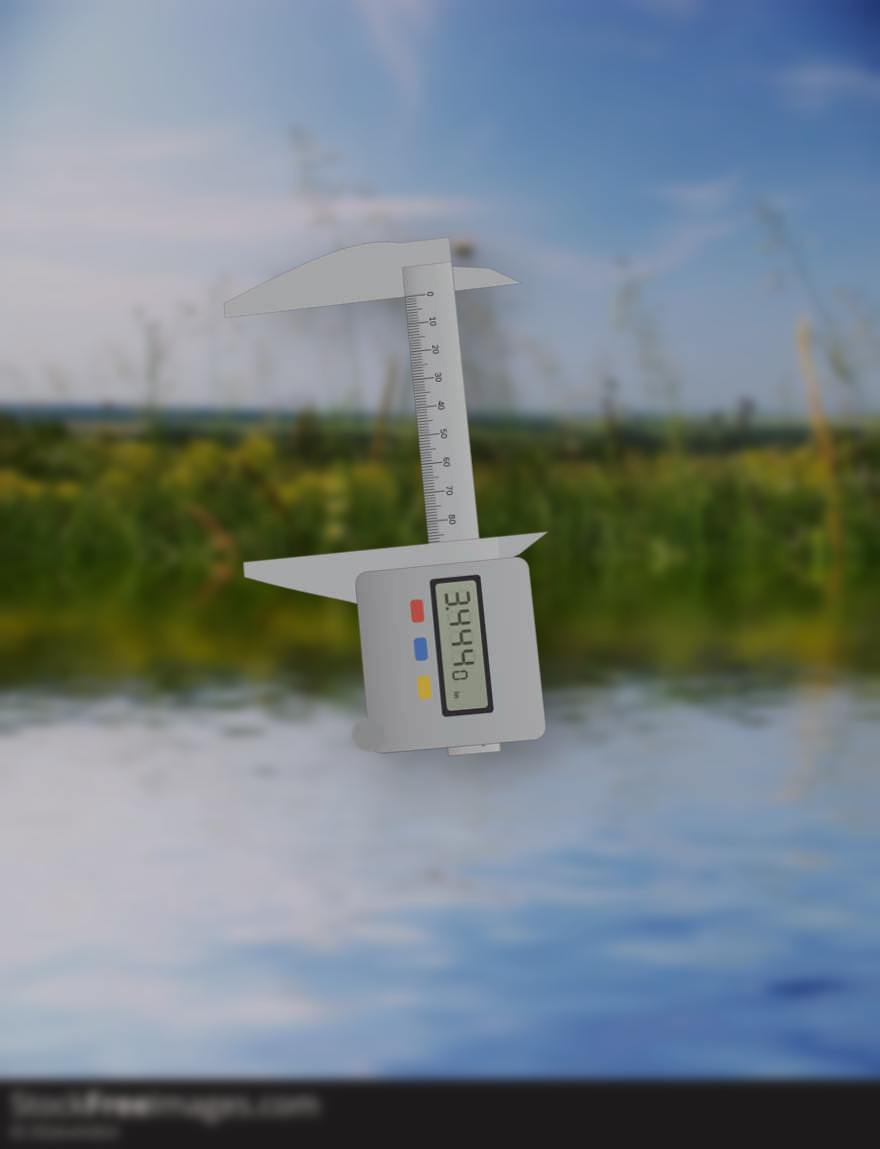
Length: {"value": 3.4440, "unit": "in"}
